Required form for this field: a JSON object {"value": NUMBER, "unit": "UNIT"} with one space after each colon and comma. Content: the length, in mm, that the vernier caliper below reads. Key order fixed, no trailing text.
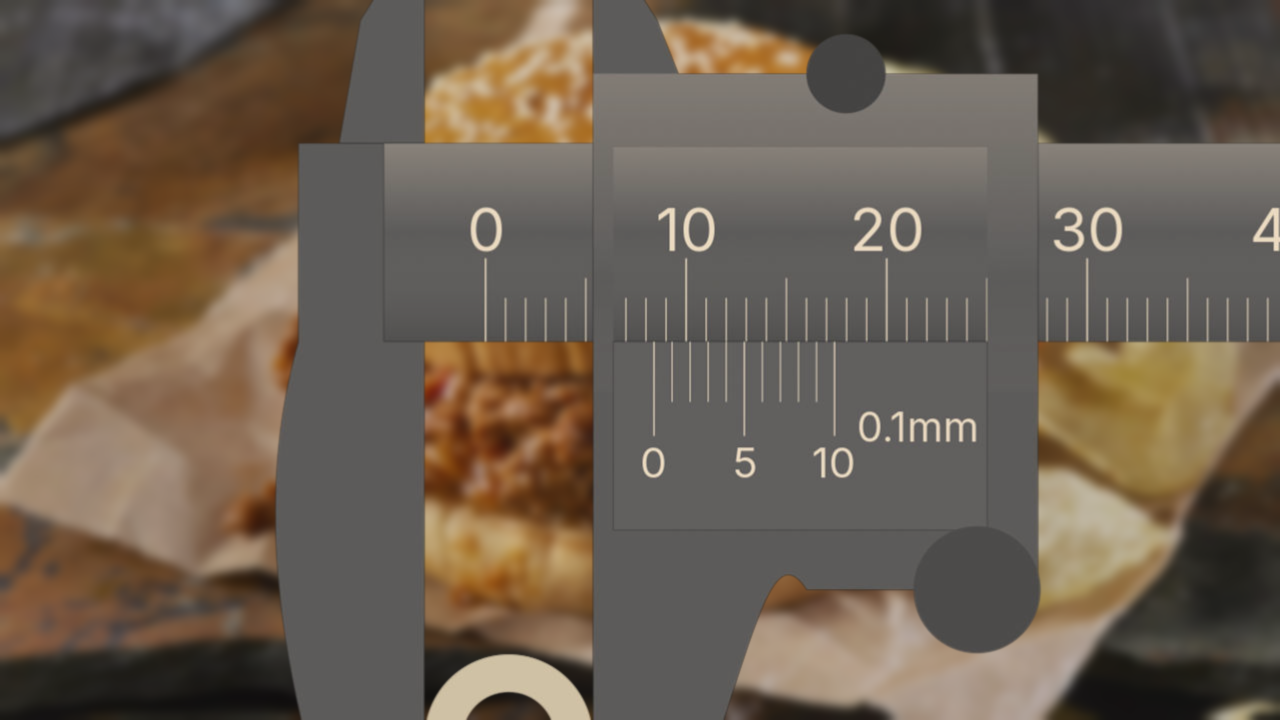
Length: {"value": 8.4, "unit": "mm"}
